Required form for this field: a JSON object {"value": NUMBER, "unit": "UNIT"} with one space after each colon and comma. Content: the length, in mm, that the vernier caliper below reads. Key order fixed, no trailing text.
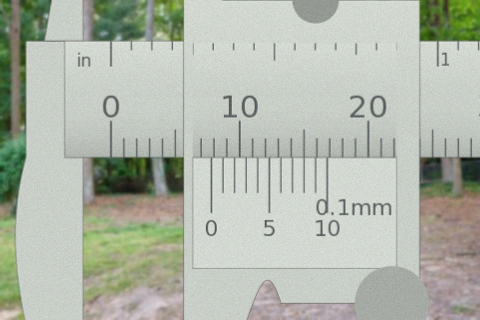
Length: {"value": 7.8, "unit": "mm"}
